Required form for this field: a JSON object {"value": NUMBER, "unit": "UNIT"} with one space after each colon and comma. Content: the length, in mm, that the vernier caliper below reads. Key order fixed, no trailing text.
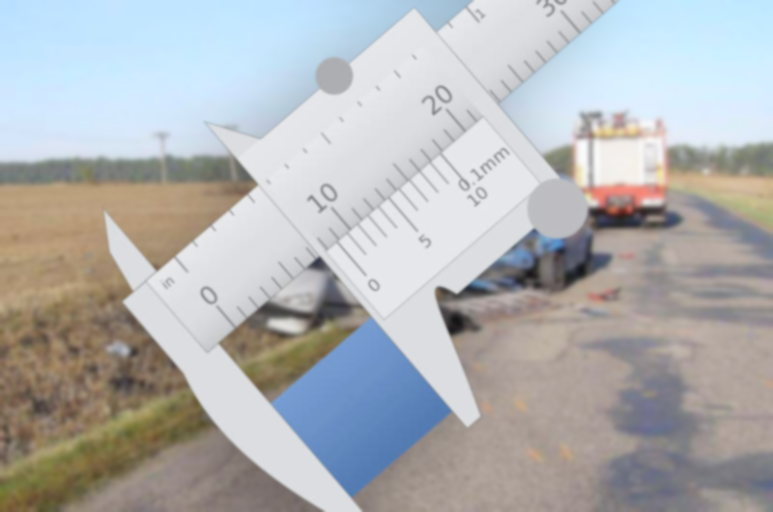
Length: {"value": 8.8, "unit": "mm"}
